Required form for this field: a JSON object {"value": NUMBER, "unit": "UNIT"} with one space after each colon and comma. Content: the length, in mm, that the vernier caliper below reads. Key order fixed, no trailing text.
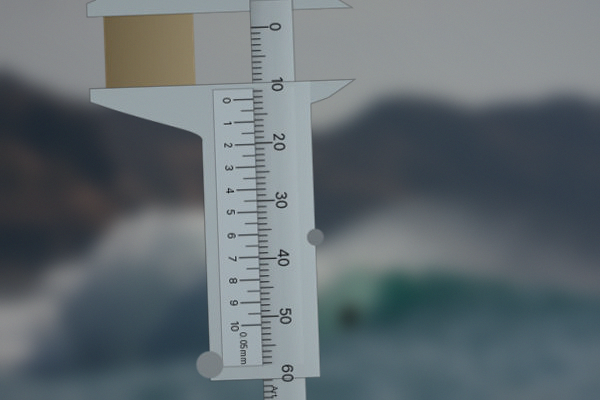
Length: {"value": 12.4, "unit": "mm"}
